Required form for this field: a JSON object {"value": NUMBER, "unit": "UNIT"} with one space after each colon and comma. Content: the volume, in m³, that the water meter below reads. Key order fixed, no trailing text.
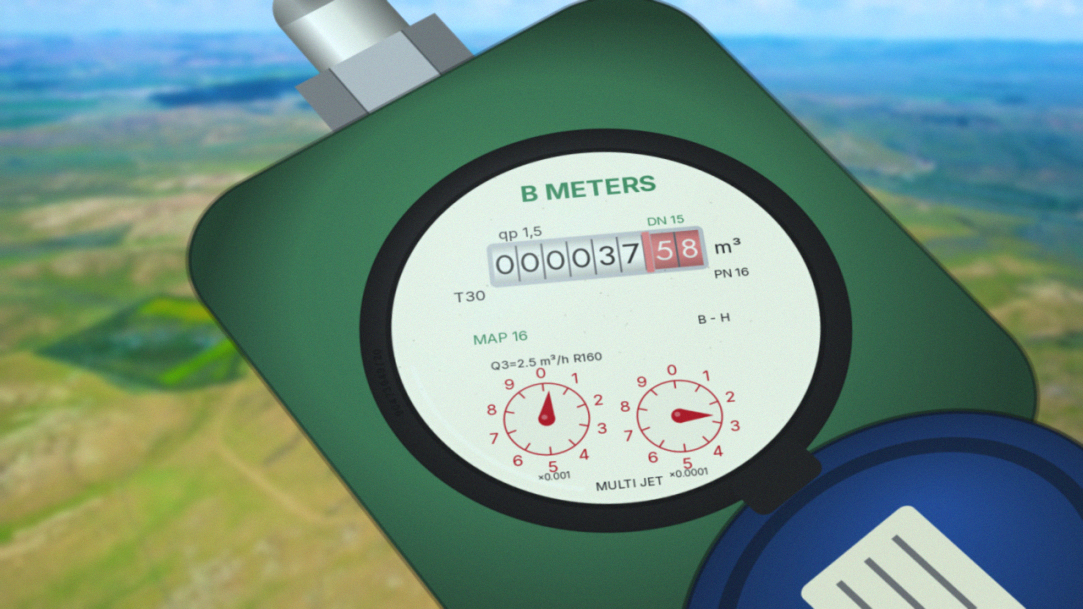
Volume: {"value": 37.5802, "unit": "m³"}
